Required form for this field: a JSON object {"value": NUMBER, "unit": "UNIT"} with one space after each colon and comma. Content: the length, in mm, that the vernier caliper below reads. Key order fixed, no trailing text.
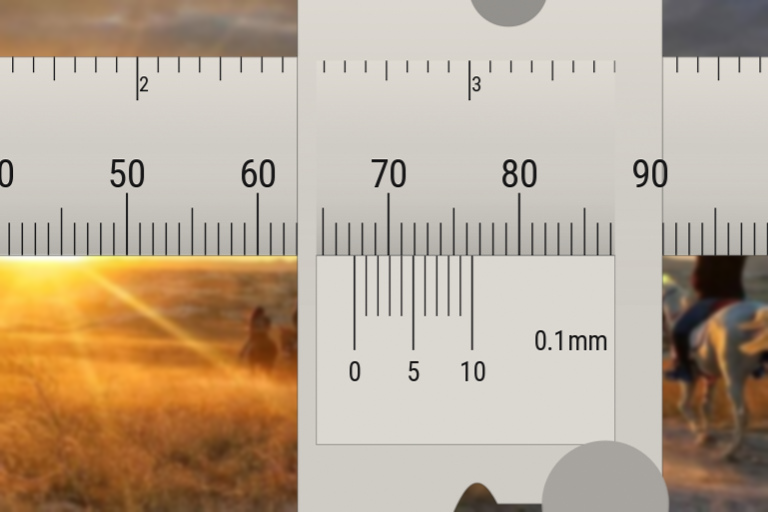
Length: {"value": 67.4, "unit": "mm"}
